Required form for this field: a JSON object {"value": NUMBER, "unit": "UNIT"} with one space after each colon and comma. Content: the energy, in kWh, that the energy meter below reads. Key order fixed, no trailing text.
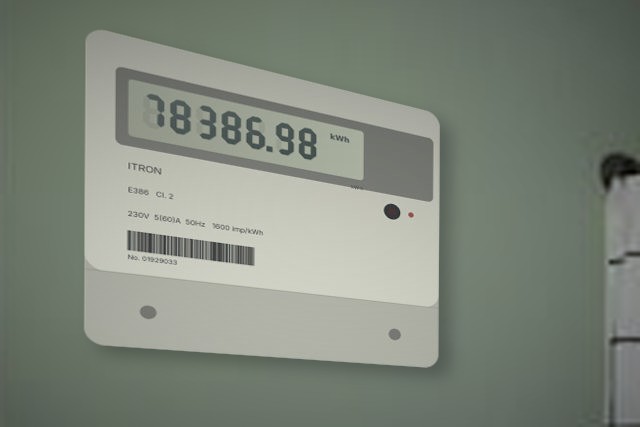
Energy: {"value": 78386.98, "unit": "kWh"}
